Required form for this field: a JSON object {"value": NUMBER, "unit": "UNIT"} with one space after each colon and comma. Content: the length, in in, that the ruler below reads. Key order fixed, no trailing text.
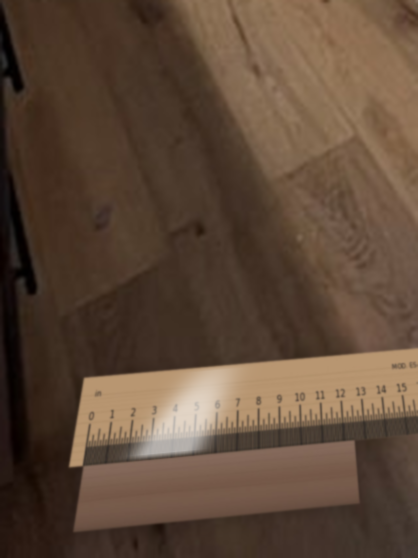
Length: {"value": 12.5, "unit": "in"}
